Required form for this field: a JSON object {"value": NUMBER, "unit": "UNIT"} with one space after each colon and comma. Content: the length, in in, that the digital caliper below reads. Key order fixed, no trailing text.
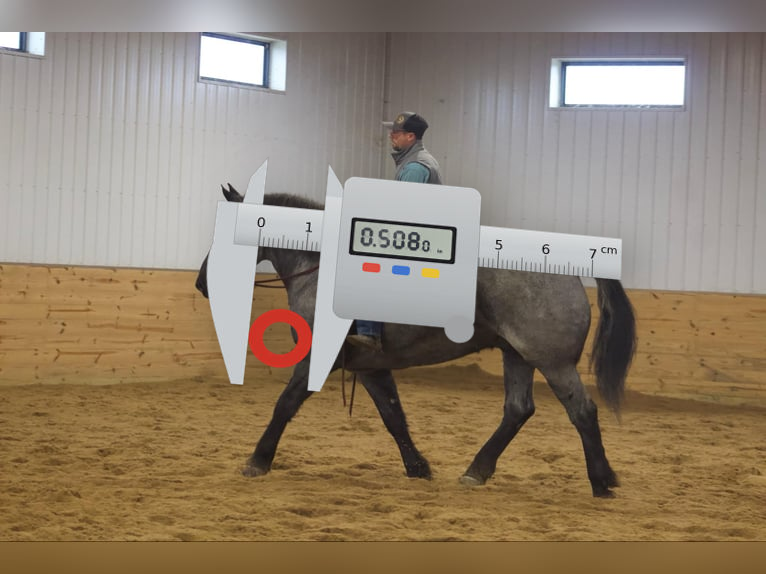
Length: {"value": 0.5080, "unit": "in"}
